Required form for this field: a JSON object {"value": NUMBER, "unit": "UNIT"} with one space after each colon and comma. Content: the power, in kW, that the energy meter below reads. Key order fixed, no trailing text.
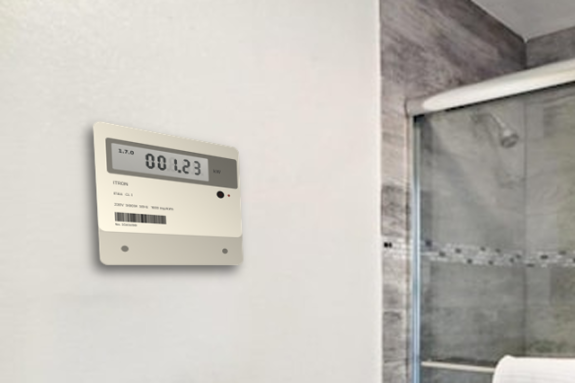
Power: {"value": 1.23, "unit": "kW"}
